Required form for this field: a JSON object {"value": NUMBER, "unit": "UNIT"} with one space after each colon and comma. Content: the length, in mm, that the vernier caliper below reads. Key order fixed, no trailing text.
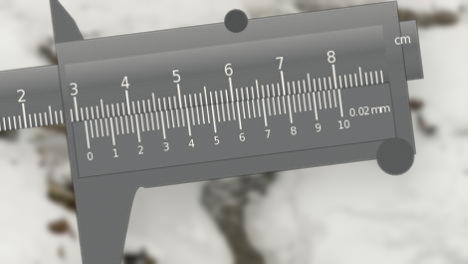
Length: {"value": 31.5, "unit": "mm"}
